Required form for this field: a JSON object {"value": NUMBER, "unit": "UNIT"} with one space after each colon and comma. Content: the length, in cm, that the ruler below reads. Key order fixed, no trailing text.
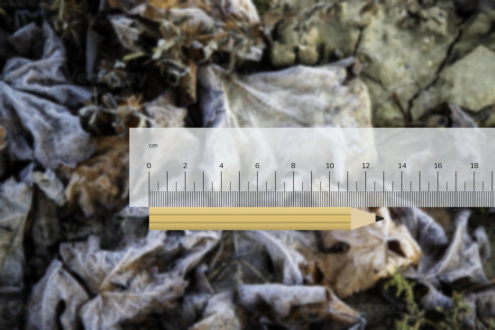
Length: {"value": 13, "unit": "cm"}
